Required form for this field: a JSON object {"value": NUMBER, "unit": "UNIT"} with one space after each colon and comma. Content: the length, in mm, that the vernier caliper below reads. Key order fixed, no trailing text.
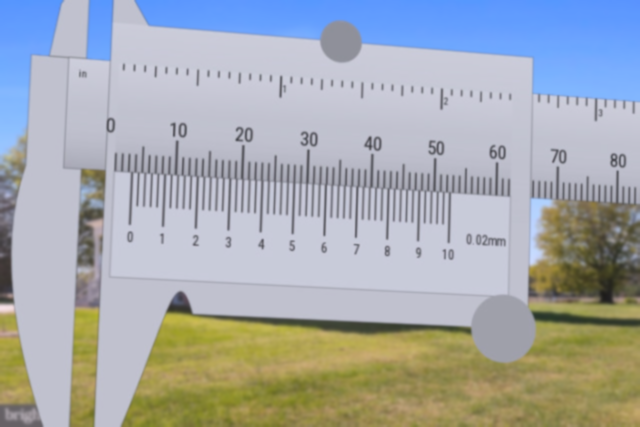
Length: {"value": 3.5, "unit": "mm"}
